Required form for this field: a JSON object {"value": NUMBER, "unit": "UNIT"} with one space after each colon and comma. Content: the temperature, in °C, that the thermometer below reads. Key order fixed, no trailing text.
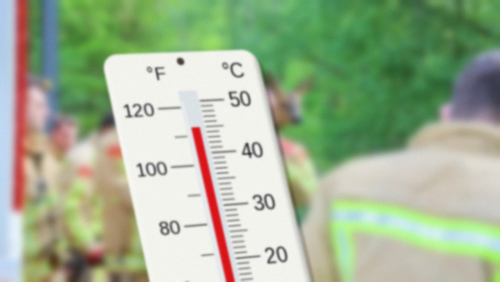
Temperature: {"value": 45, "unit": "°C"}
